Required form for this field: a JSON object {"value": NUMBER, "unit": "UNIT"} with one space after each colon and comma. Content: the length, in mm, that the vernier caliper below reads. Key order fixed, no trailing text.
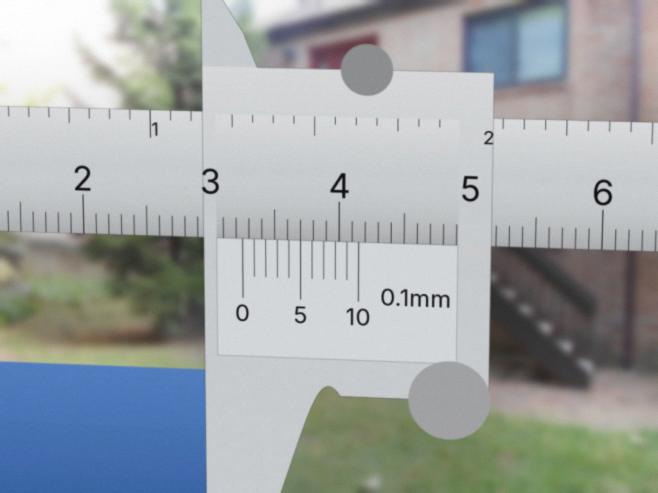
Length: {"value": 32.5, "unit": "mm"}
